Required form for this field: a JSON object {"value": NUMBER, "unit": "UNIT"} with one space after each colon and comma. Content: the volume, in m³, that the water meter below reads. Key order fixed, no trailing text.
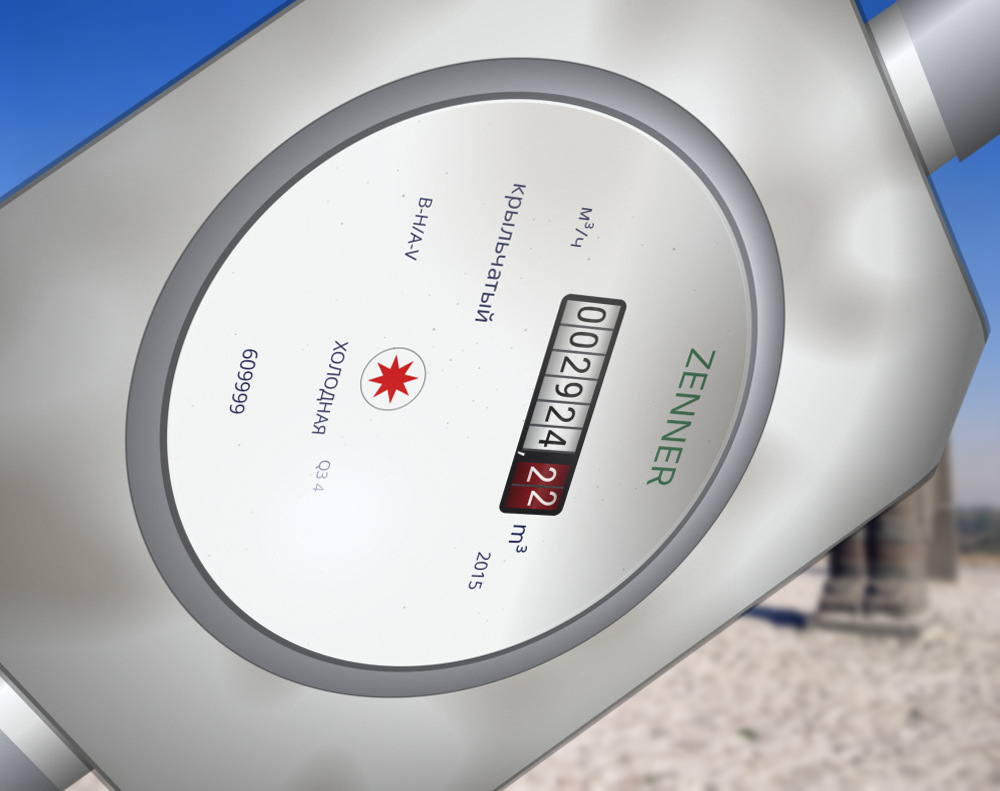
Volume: {"value": 2924.22, "unit": "m³"}
